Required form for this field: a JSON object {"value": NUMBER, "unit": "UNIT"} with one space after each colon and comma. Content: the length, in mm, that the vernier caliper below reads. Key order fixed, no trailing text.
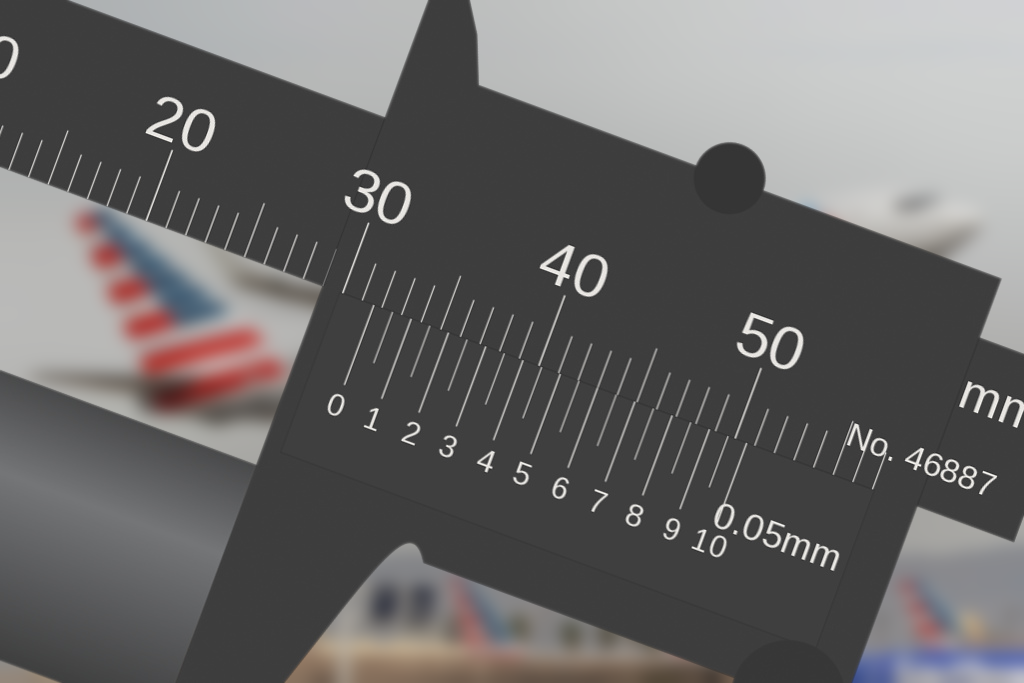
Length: {"value": 31.6, "unit": "mm"}
